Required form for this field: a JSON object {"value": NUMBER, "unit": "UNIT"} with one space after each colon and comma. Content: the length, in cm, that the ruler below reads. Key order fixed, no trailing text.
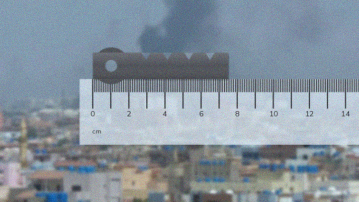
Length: {"value": 7.5, "unit": "cm"}
